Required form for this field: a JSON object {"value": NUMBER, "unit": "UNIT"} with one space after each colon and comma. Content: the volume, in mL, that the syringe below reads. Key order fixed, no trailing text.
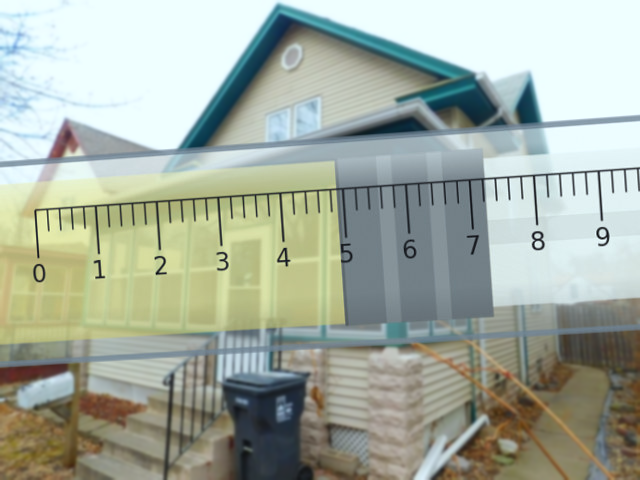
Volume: {"value": 4.9, "unit": "mL"}
